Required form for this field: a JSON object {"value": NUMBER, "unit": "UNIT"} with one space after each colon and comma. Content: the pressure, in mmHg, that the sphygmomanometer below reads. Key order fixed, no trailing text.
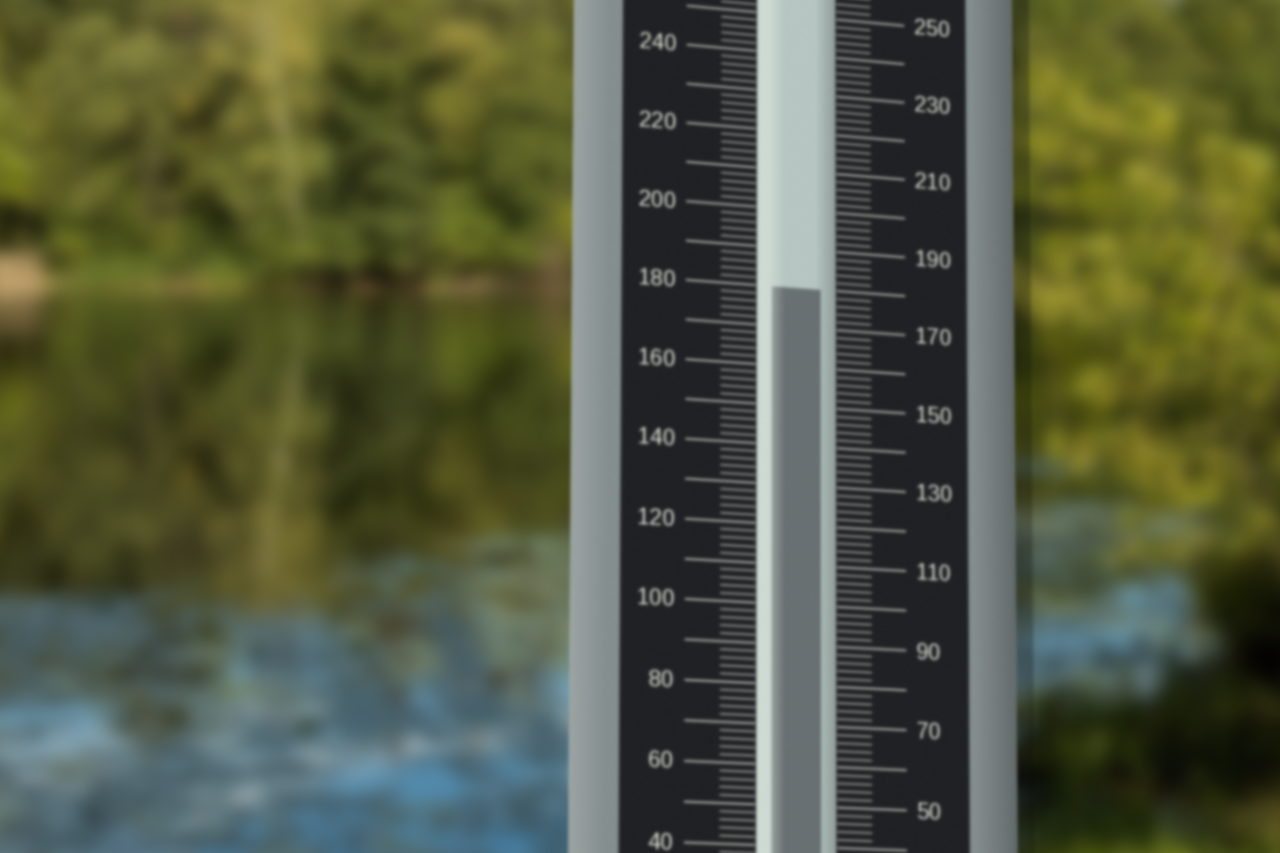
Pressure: {"value": 180, "unit": "mmHg"}
